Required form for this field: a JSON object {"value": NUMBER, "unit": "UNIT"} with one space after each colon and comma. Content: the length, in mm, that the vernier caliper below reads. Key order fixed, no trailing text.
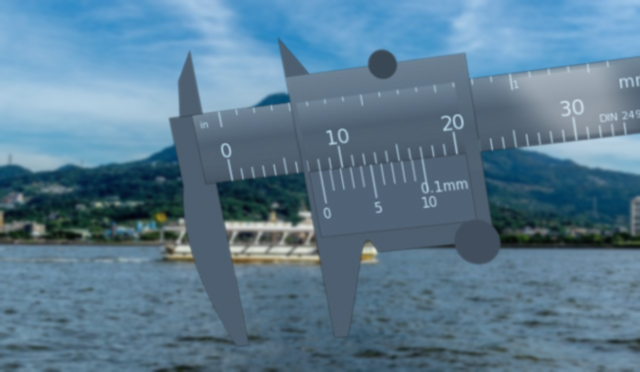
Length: {"value": 8.0, "unit": "mm"}
